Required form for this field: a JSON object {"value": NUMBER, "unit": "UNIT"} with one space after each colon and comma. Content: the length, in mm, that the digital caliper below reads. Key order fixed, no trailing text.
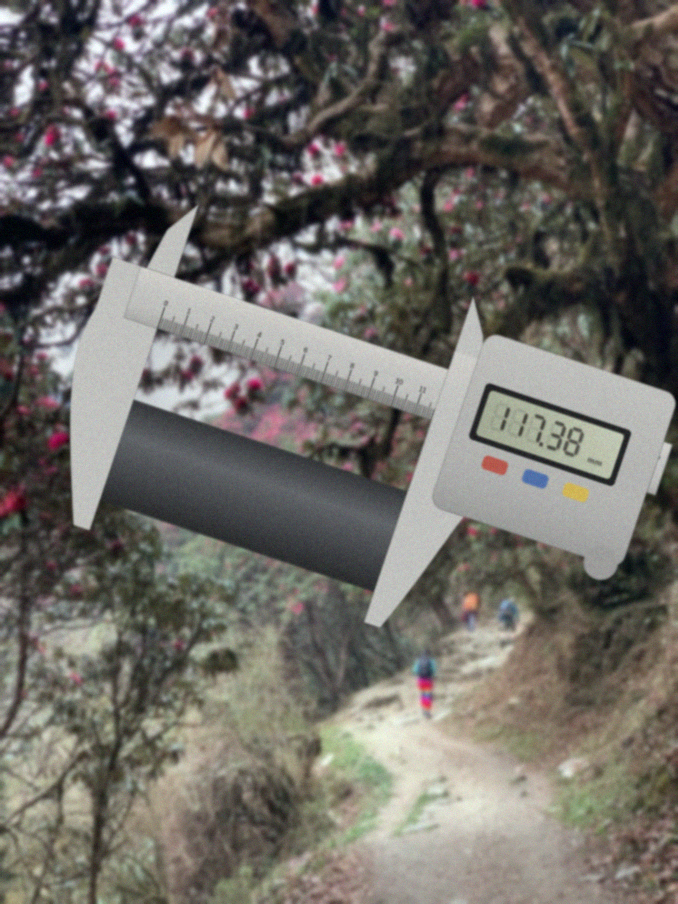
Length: {"value": 117.38, "unit": "mm"}
